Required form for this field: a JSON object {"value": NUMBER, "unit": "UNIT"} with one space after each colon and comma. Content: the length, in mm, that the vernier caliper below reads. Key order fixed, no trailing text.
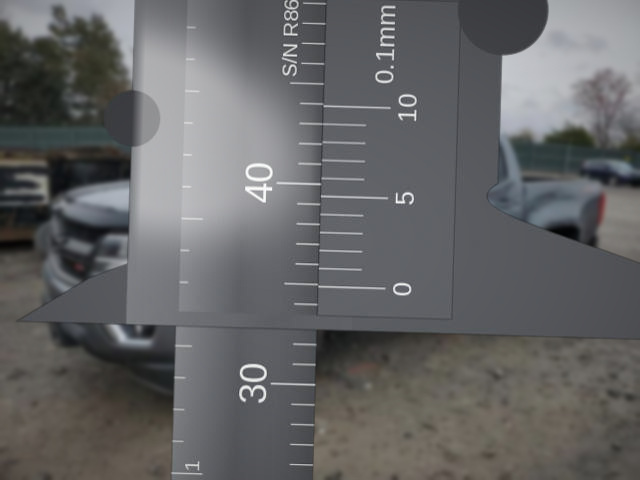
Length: {"value": 34.9, "unit": "mm"}
